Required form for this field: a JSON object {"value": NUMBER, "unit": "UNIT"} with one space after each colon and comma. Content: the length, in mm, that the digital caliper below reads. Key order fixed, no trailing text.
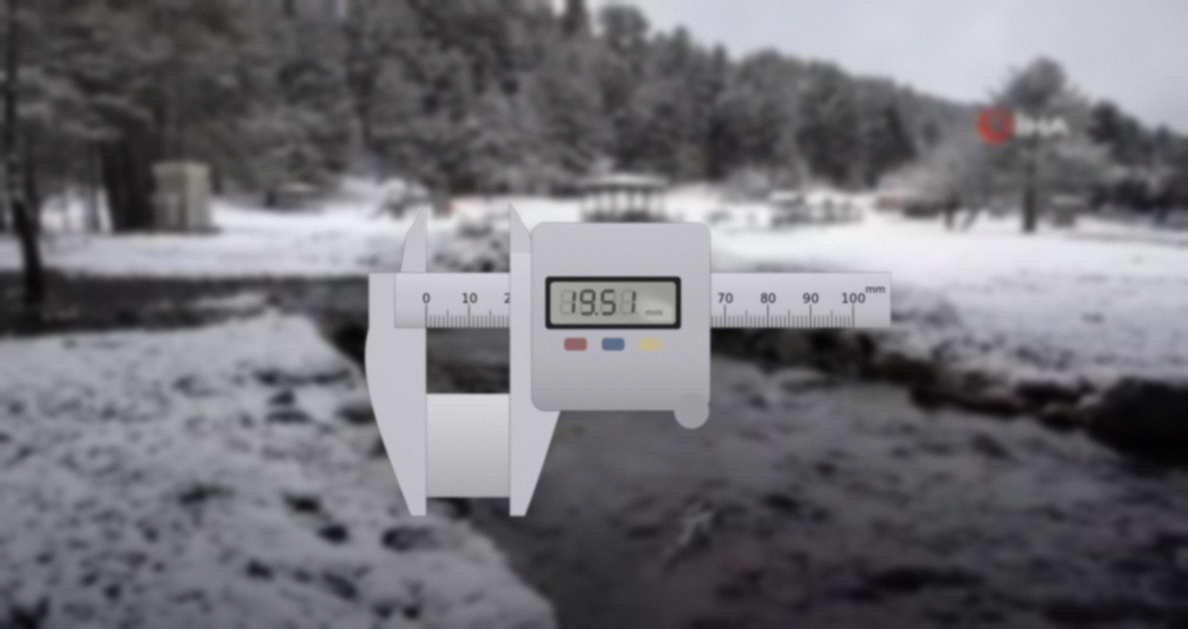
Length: {"value": 19.51, "unit": "mm"}
